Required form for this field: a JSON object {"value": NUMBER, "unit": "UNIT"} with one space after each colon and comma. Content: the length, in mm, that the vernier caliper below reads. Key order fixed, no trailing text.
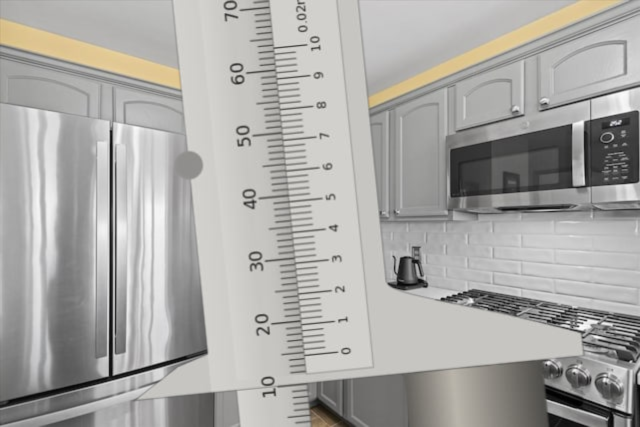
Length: {"value": 14.5, "unit": "mm"}
